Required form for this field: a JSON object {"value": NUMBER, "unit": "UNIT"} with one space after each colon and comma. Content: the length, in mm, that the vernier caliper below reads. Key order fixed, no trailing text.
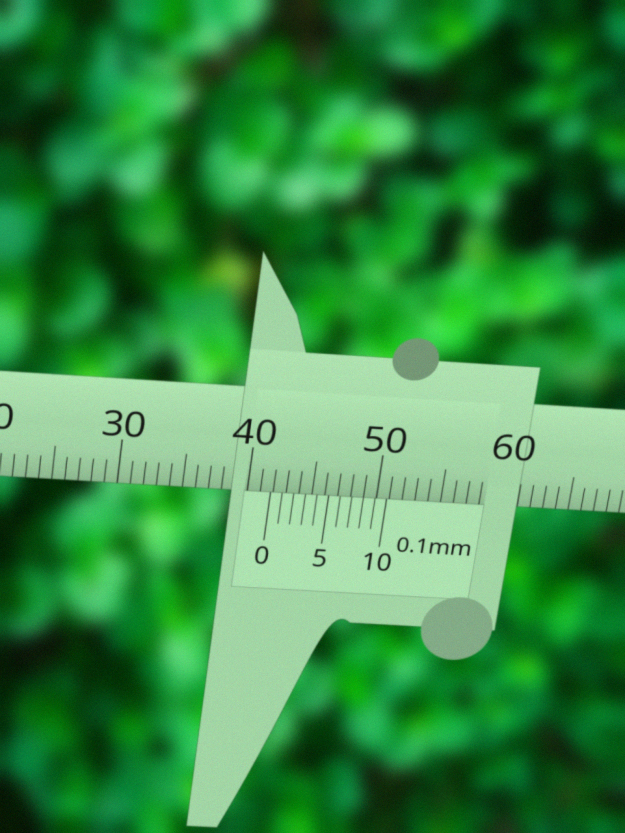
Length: {"value": 41.8, "unit": "mm"}
